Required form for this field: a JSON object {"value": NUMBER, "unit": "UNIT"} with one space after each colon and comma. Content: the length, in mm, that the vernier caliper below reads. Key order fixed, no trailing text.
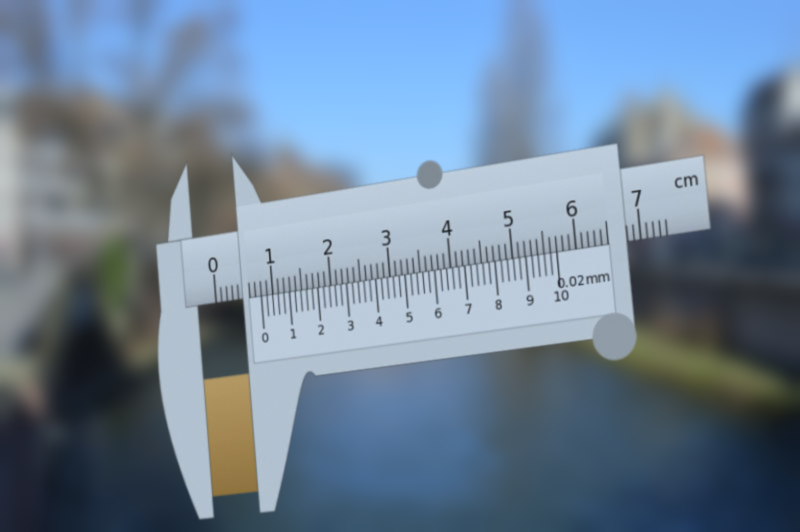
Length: {"value": 8.0, "unit": "mm"}
